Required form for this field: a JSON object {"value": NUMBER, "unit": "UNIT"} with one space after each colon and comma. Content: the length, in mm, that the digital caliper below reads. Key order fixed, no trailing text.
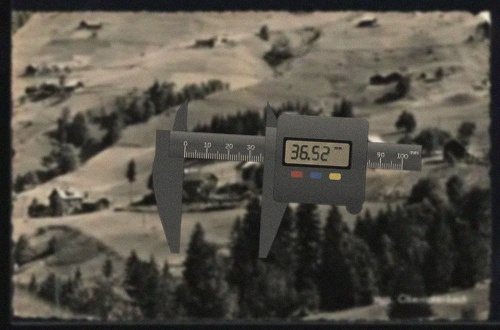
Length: {"value": 36.52, "unit": "mm"}
